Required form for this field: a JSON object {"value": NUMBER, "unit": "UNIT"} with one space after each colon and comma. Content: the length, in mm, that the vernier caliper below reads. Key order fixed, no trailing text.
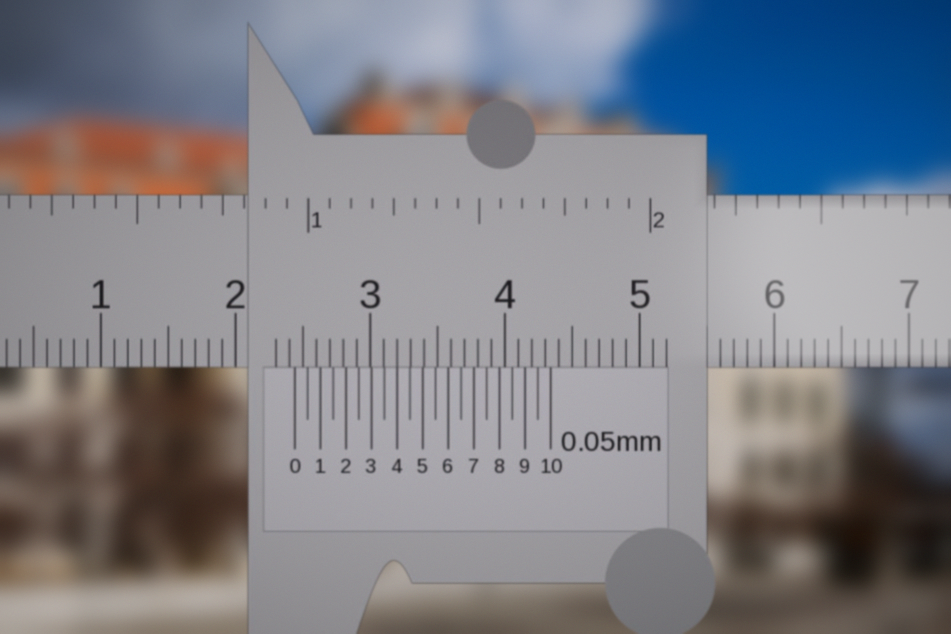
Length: {"value": 24.4, "unit": "mm"}
